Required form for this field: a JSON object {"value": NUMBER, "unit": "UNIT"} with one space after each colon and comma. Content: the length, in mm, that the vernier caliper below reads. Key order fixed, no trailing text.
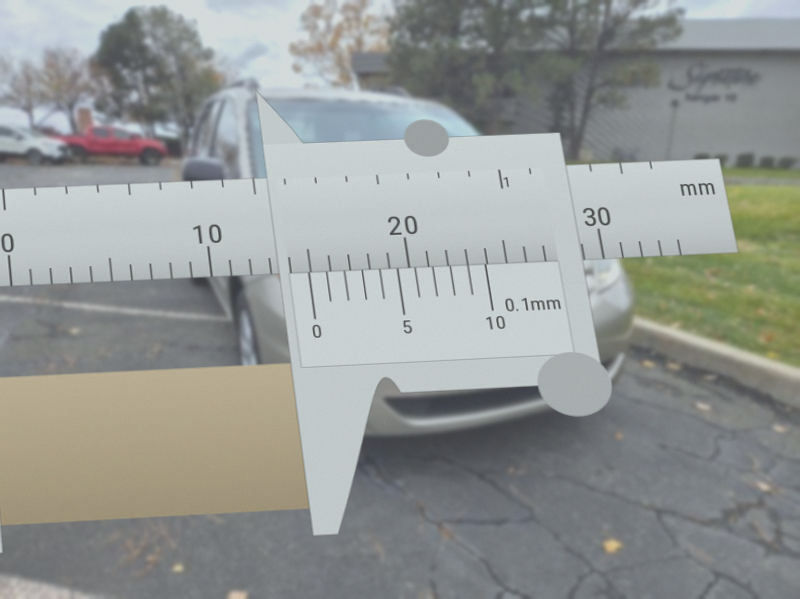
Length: {"value": 14.9, "unit": "mm"}
